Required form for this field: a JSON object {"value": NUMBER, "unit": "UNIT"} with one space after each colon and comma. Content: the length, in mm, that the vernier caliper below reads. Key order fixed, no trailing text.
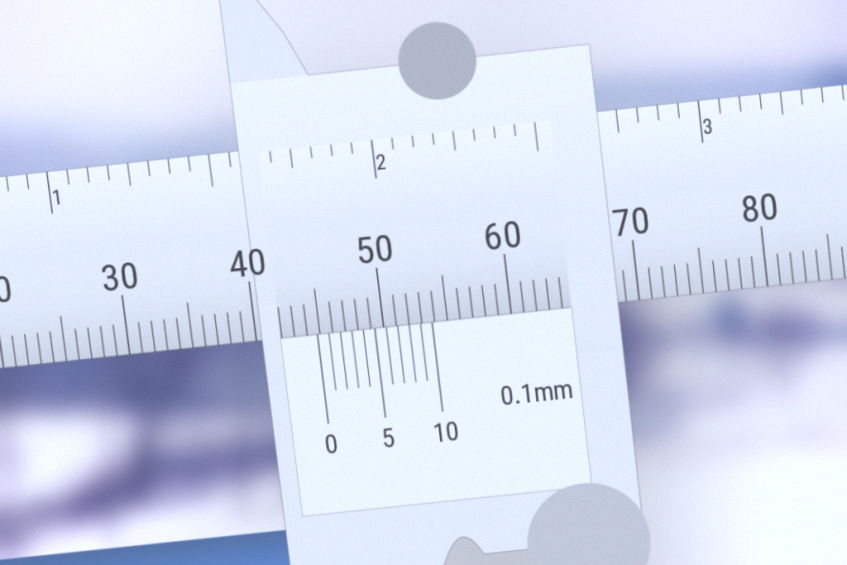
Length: {"value": 44.8, "unit": "mm"}
